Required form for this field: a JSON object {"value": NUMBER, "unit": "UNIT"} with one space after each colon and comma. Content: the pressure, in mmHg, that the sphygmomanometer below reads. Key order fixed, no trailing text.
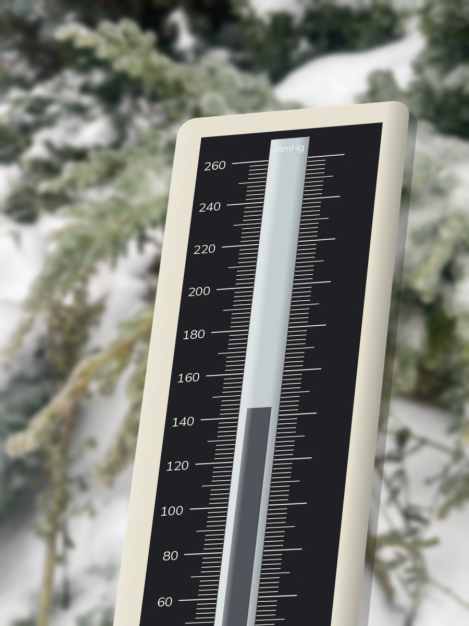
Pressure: {"value": 144, "unit": "mmHg"}
